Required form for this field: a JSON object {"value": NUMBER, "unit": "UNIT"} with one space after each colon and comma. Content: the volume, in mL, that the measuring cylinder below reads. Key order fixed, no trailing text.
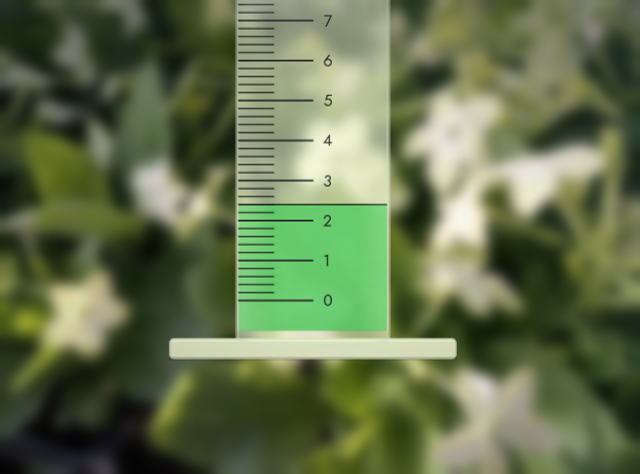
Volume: {"value": 2.4, "unit": "mL"}
